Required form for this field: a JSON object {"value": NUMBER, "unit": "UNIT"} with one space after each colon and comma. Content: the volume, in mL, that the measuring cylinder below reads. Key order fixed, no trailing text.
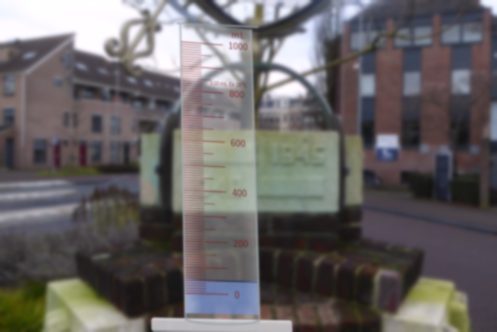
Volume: {"value": 50, "unit": "mL"}
